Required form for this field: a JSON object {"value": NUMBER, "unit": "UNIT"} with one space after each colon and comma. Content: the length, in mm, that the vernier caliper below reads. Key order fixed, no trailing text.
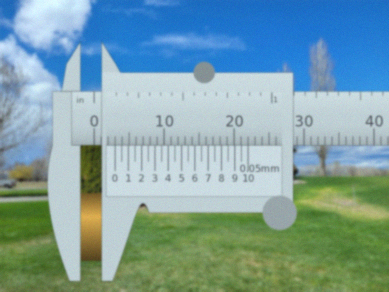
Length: {"value": 3.0, "unit": "mm"}
